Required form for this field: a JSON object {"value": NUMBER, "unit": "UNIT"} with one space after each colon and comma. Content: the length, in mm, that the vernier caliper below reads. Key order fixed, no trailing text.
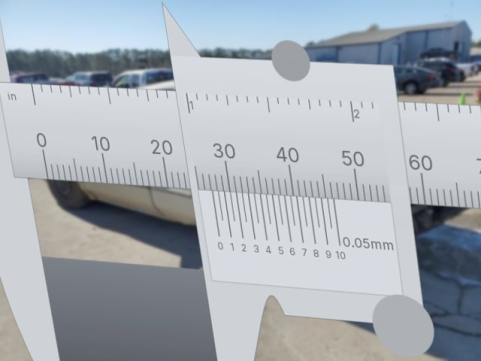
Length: {"value": 27.2, "unit": "mm"}
